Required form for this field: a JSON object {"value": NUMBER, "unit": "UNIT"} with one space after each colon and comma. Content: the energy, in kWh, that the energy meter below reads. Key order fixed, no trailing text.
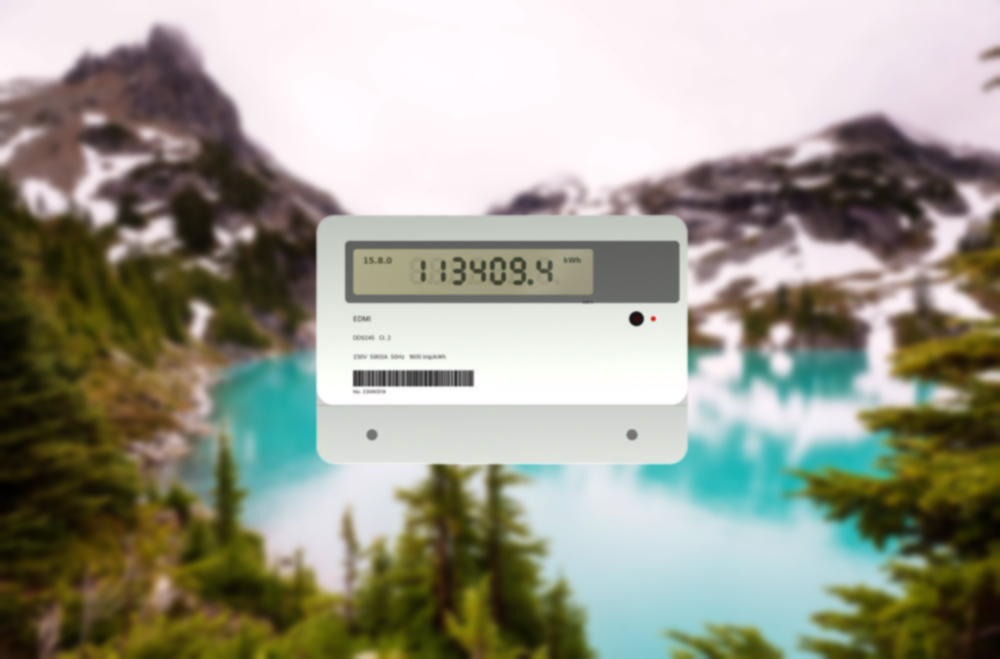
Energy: {"value": 113409.4, "unit": "kWh"}
